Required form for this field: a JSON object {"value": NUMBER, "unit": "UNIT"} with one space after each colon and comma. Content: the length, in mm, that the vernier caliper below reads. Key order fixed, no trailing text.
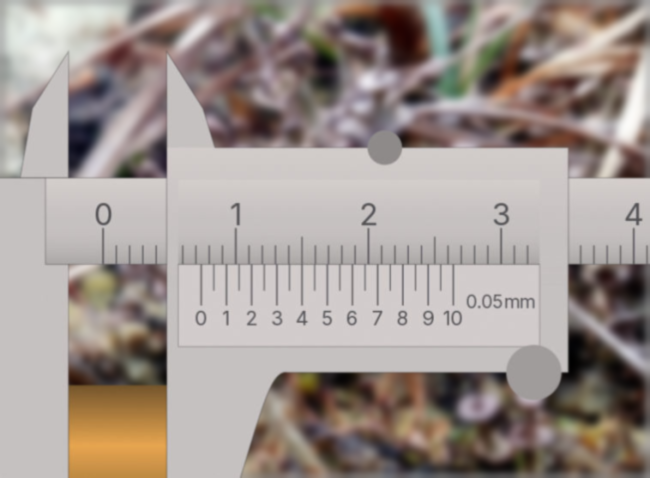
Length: {"value": 7.4, "unit": "mm"}
